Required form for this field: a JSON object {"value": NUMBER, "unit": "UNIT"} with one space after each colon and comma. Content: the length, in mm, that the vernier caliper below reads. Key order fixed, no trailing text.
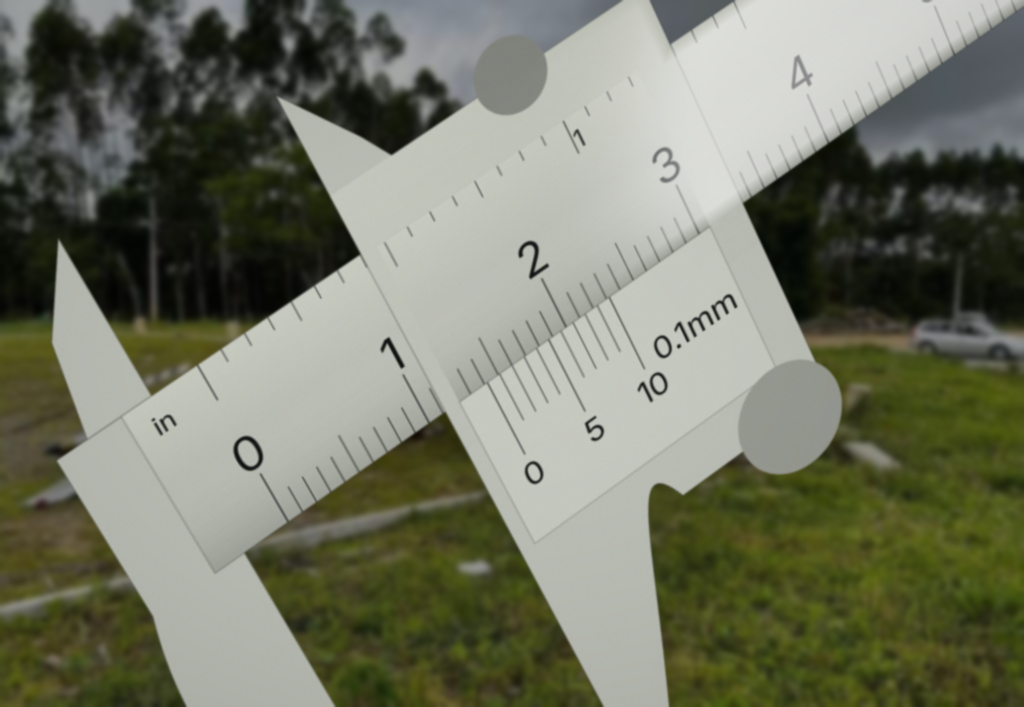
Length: {"value": 14.2, "unit": "mm"}
